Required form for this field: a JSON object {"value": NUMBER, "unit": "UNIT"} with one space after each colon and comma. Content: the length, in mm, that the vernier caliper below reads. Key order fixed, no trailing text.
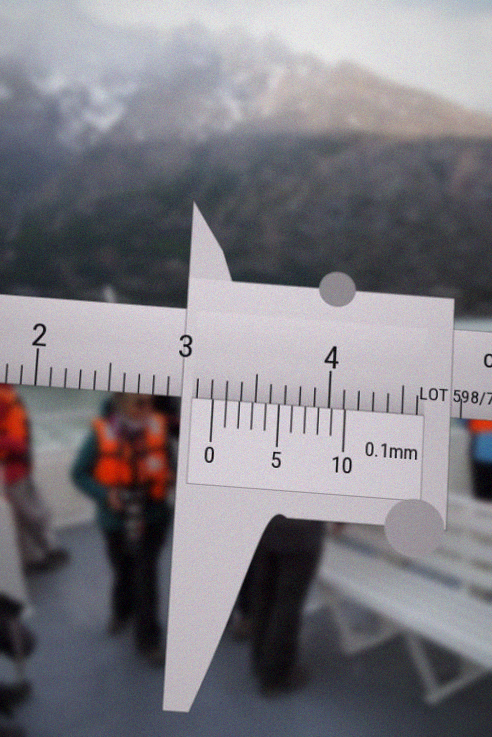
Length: {"value": 32.1, "unit": "mm"}
